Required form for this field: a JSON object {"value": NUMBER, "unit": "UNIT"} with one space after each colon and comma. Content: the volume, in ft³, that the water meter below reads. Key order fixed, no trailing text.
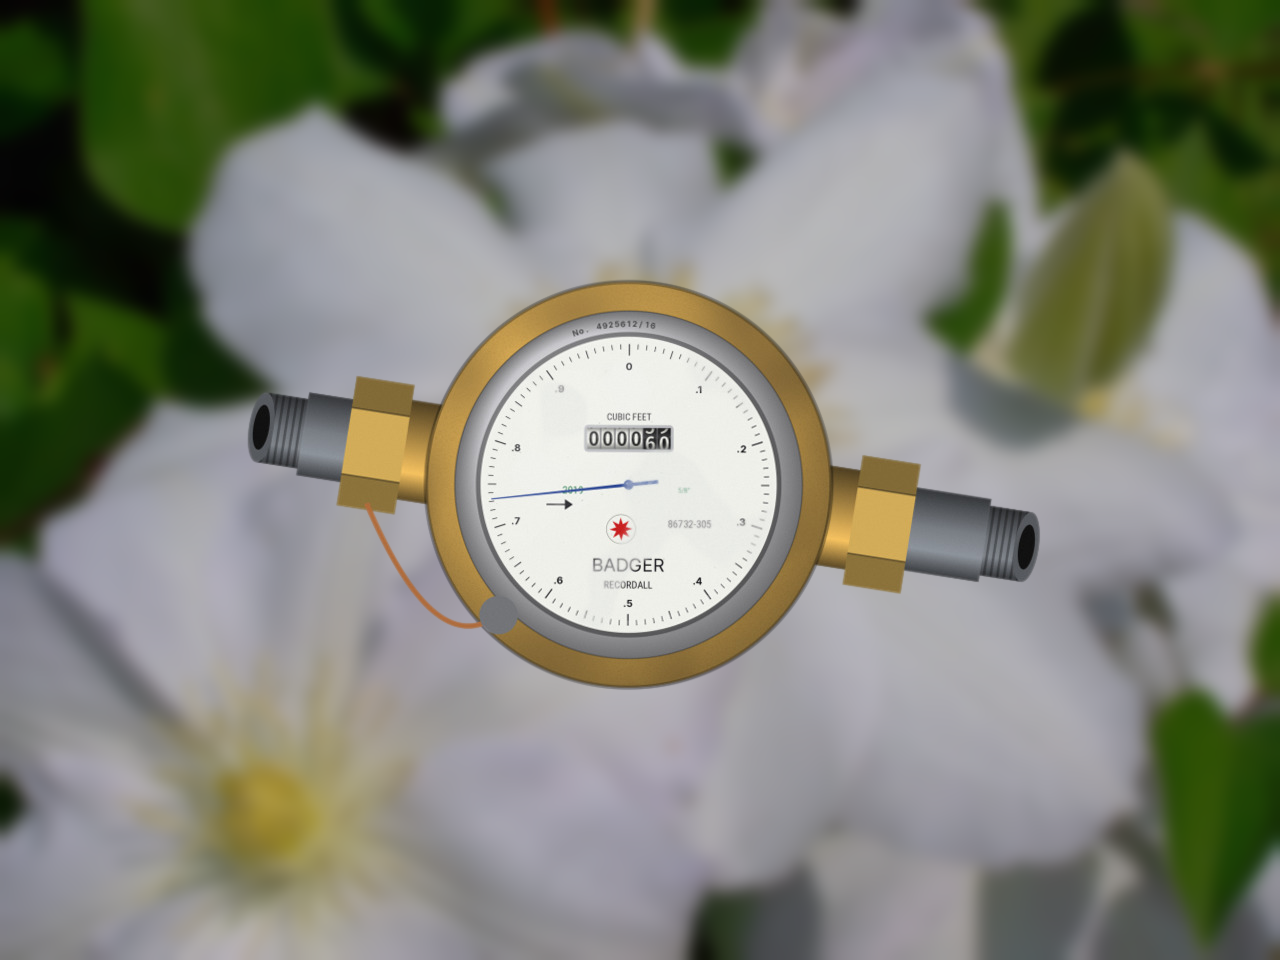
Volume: {"value": 59.73, "unit": "ft³"}
